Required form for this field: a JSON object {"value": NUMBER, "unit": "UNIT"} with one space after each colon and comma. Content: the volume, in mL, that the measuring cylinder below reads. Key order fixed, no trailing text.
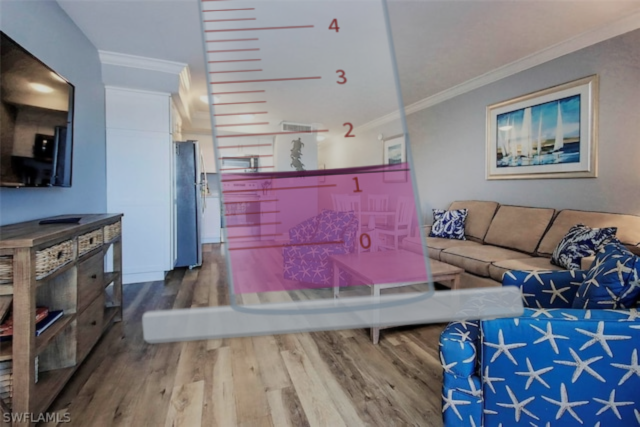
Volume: {"value": 1.2, "unit": "mL"}
